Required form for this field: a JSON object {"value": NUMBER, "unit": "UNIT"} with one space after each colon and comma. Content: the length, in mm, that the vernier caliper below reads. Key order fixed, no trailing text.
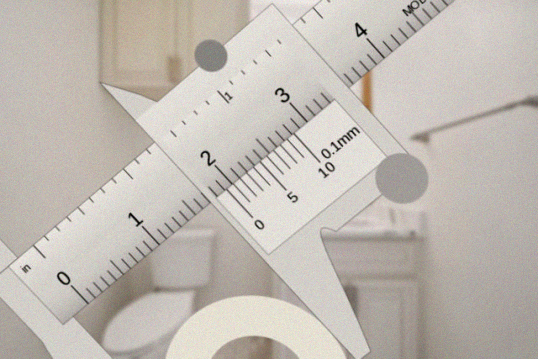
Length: {"value": 19.2, "unit": "mm"}
